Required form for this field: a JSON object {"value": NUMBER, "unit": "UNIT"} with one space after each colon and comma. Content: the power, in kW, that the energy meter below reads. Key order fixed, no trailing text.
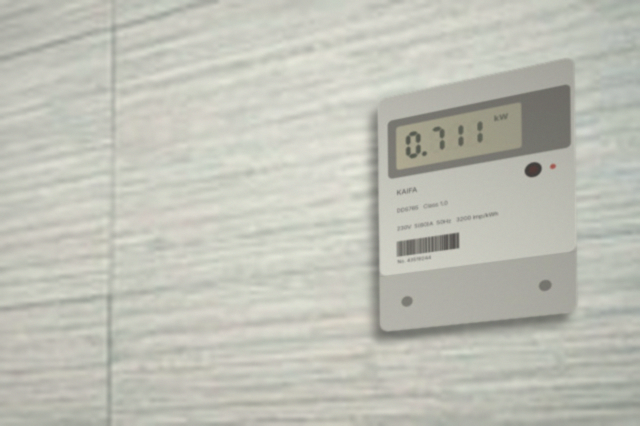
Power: {"value": 0.711, "unit": "kW"}
